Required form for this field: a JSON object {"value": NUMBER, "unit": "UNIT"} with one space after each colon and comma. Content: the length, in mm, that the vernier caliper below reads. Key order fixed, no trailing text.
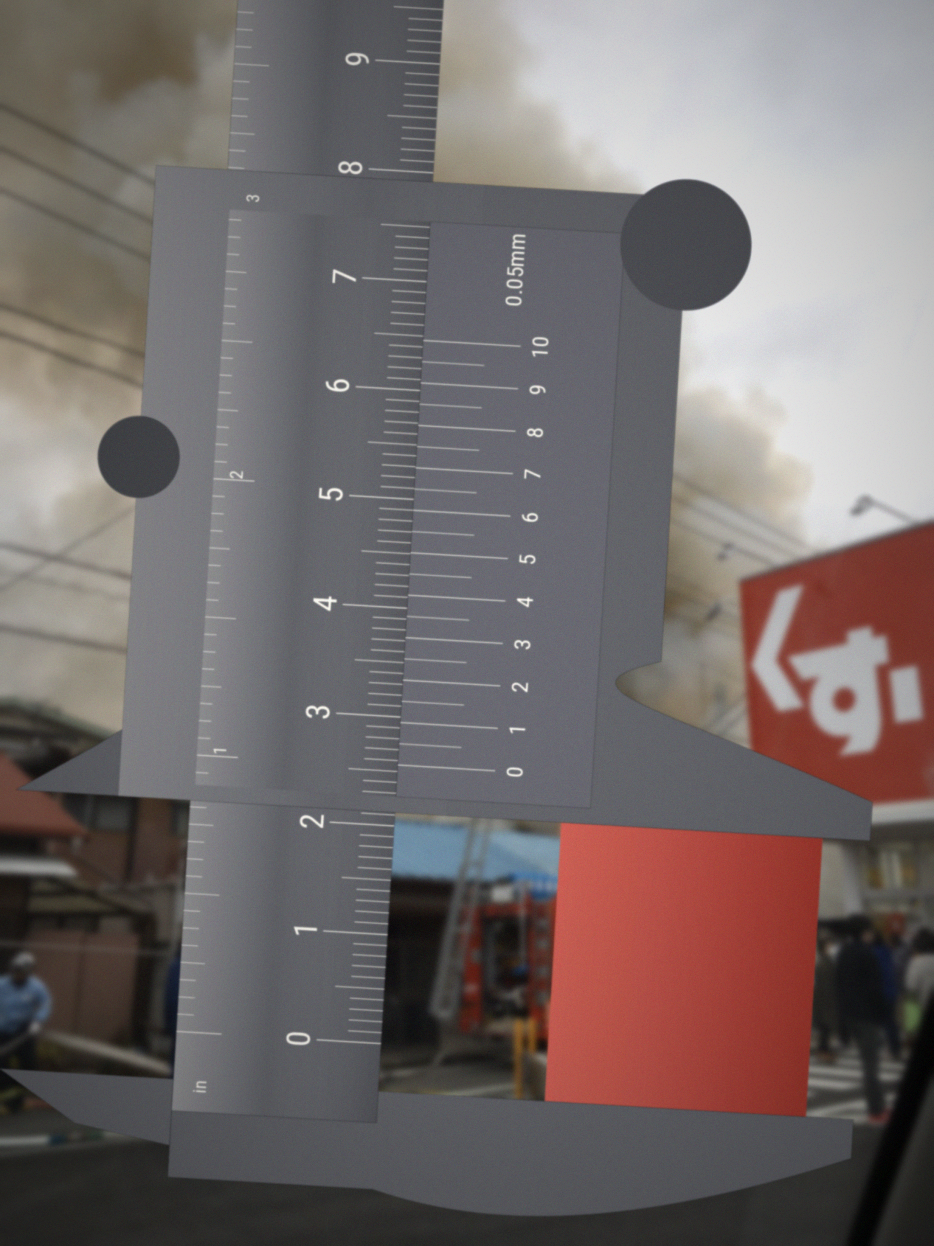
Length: {"value": 25.6, "unit": "mm"}
